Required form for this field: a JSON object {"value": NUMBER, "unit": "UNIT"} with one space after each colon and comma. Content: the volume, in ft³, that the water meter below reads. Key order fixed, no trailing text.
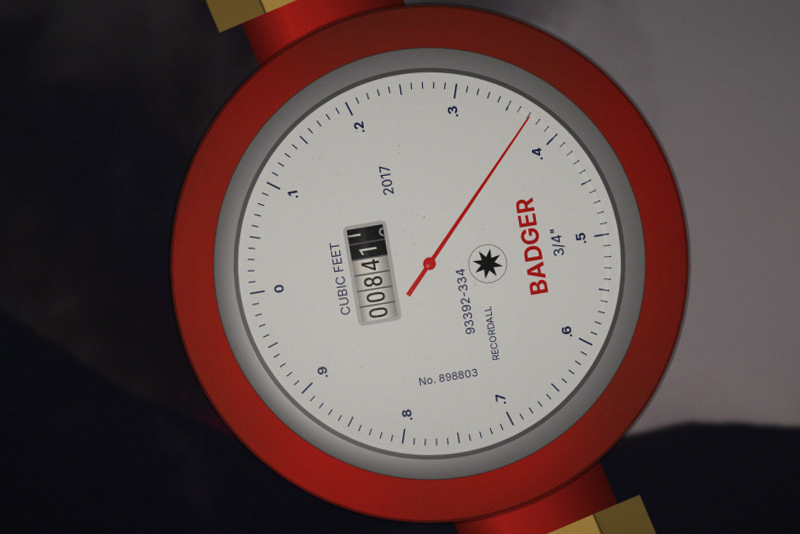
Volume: {"value": 8411.37, "unit": "ft³"}
